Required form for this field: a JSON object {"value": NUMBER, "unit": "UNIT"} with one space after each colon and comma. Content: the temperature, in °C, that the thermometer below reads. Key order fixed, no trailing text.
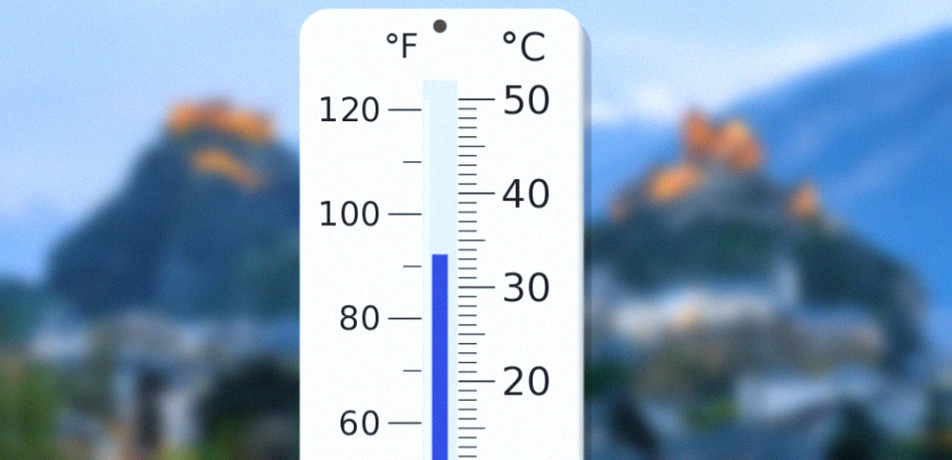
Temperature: {"value": 33.5, "unit": "°C"}
